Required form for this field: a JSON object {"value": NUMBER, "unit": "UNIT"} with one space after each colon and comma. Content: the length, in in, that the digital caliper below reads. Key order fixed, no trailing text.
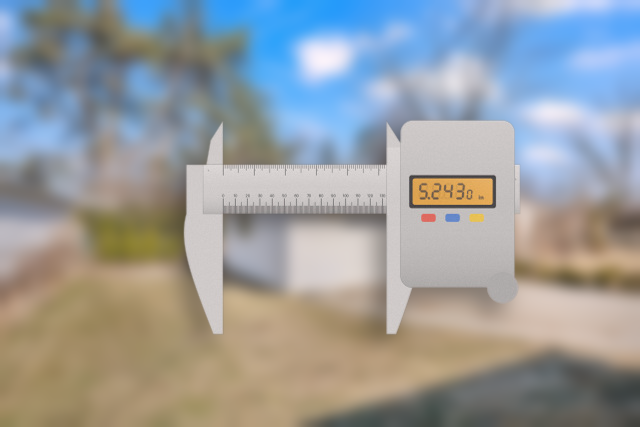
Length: {"value": 5.2430, "unit": "in"}
